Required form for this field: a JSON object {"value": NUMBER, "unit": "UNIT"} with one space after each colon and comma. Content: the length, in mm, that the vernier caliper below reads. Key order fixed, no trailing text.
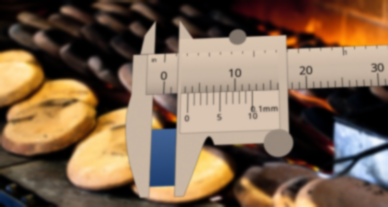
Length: {"value": 3.4, "unit": "mm"}
